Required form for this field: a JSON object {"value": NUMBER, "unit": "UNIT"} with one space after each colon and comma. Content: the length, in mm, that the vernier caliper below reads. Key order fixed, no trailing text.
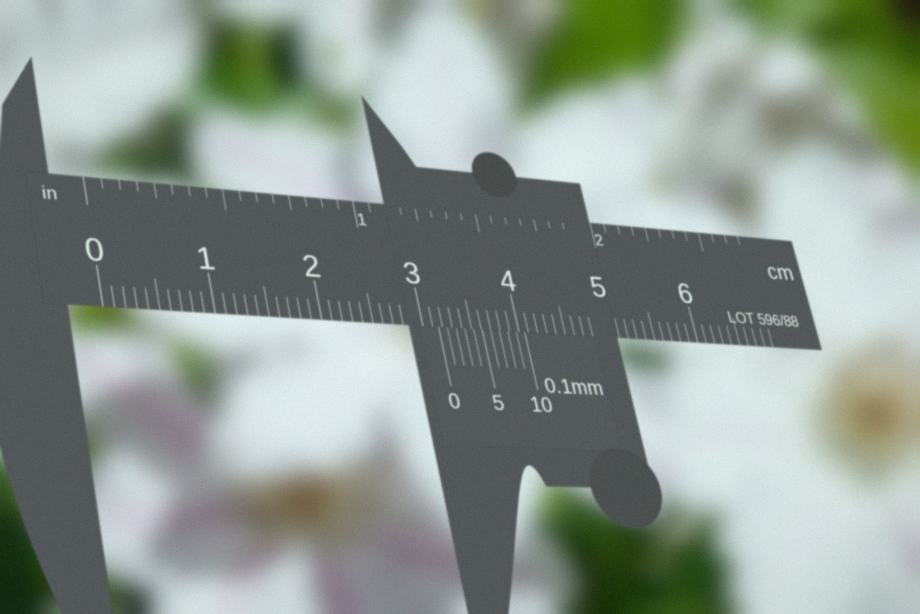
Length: {"value": 31.6, "unit": "mm"}
